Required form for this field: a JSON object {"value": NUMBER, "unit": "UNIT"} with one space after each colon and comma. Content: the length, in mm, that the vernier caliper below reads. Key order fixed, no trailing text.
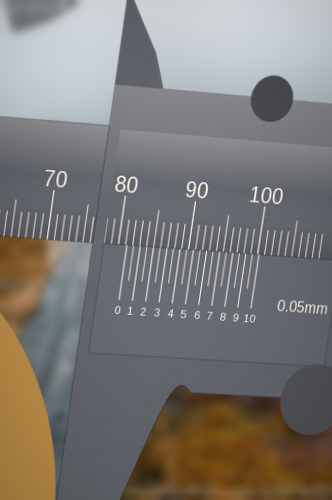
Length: {"value": 81.2, "unit": "mm"}
